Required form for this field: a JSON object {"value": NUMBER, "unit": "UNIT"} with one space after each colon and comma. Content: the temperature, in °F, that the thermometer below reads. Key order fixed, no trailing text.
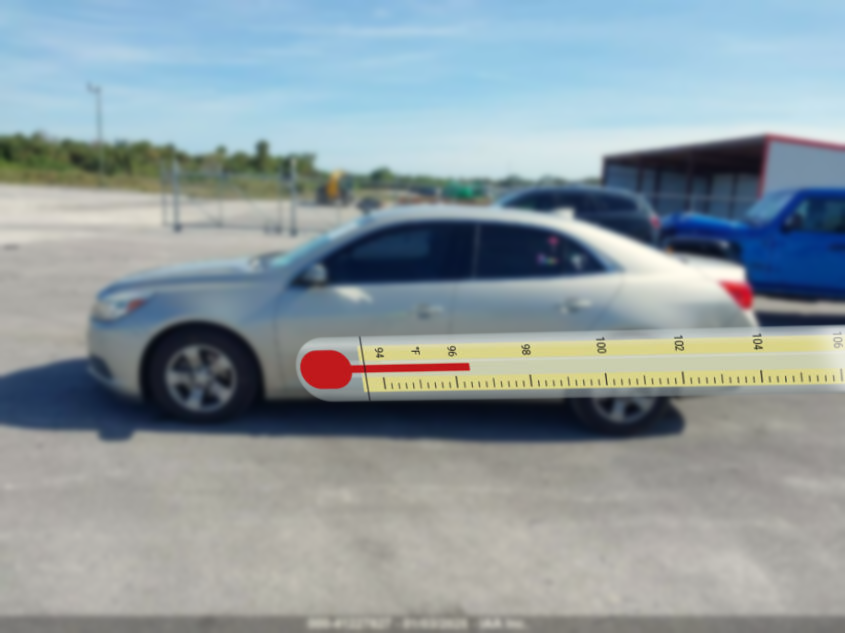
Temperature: {"value": 96.4, "unit": "°F"}
